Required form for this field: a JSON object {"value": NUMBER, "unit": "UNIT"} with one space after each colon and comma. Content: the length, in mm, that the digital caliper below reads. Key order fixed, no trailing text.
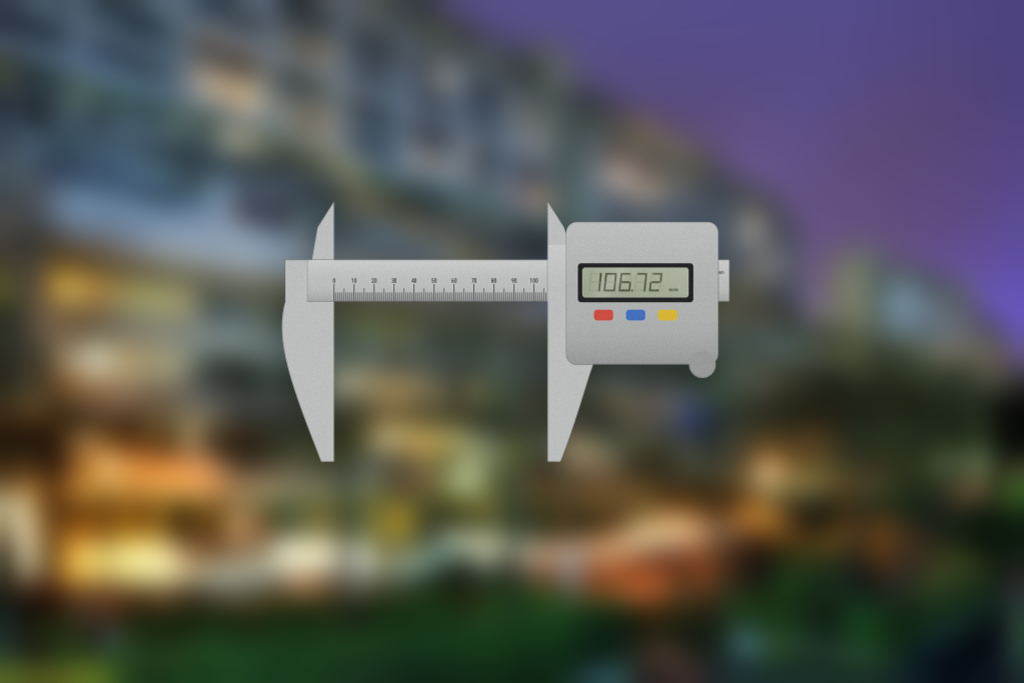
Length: {"value": 106.72, "unit": "mm"}
